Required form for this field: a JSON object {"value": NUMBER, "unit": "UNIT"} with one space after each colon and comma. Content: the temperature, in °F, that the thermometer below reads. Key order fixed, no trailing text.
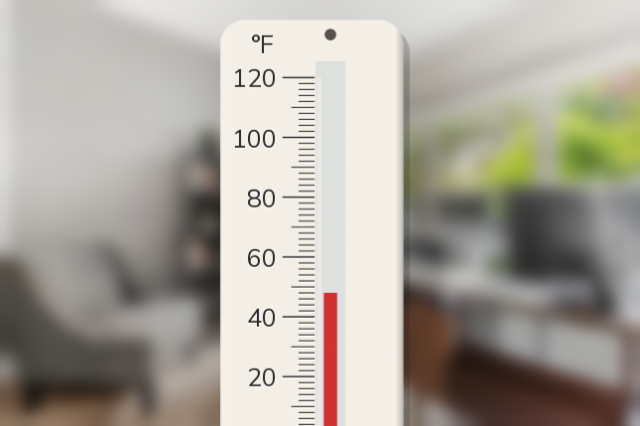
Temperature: {"value": 48, "unit": "°F"}
